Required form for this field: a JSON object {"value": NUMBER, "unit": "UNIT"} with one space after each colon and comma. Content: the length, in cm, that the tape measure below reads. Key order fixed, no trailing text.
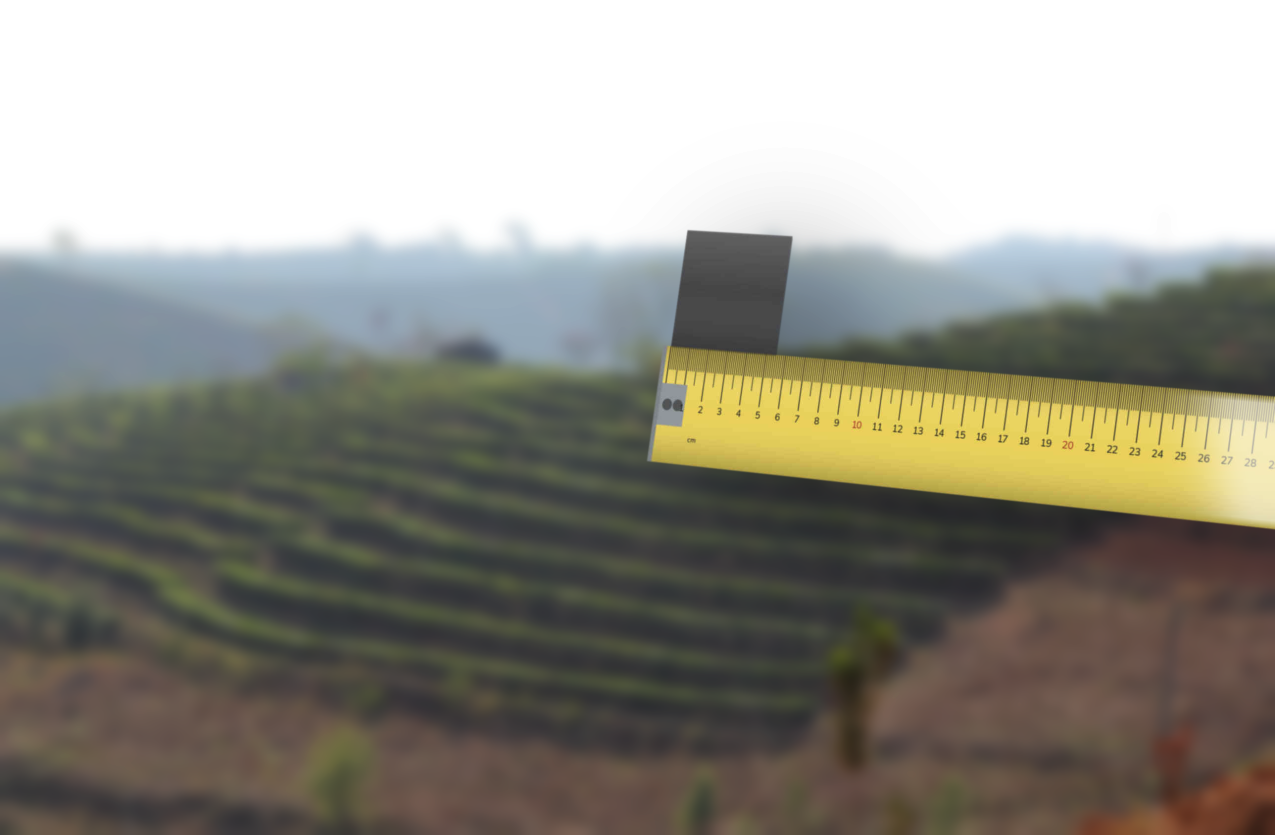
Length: {"value": 5.5, "unit": "cm"}
